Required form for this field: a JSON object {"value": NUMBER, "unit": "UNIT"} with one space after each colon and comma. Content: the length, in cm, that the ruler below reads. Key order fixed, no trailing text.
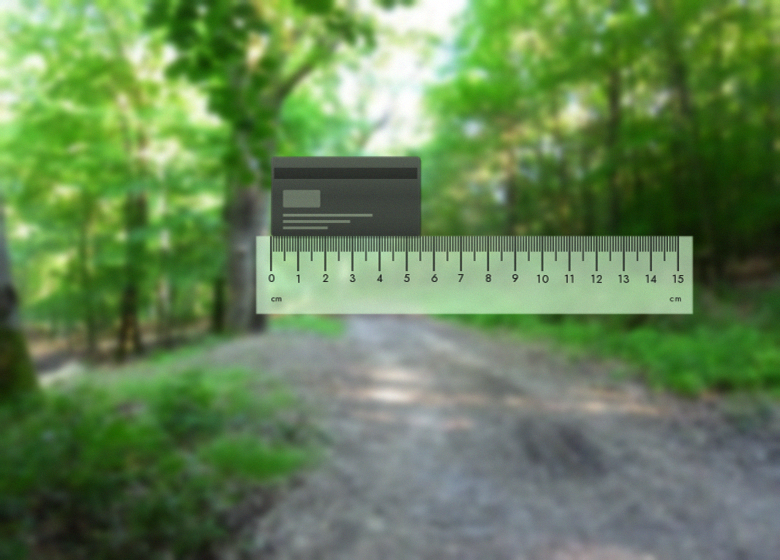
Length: {"value": 5.5, "unit": "cm"}
